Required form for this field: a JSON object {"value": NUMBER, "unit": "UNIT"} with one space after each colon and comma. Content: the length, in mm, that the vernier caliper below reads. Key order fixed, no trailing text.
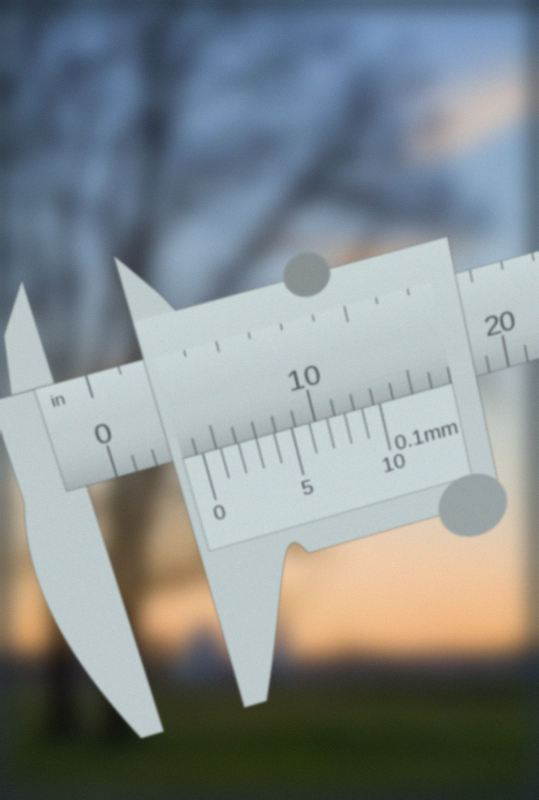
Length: {"value": 4.3, "unit": "mm"}
